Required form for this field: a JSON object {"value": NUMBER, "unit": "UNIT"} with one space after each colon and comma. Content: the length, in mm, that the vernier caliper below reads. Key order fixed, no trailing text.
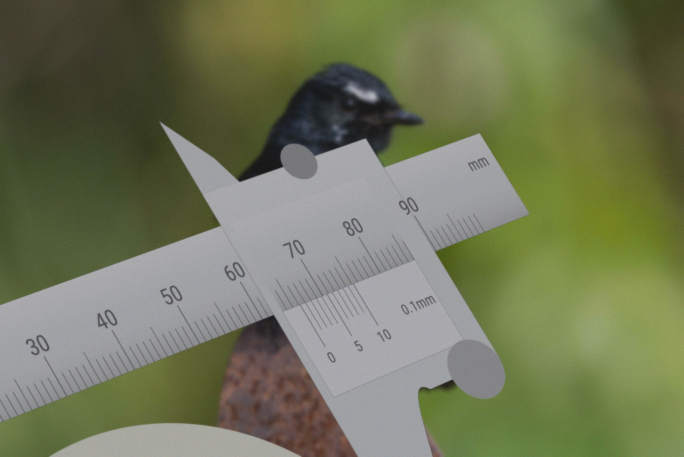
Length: {"value": 66.2, "unit": "mm"}
